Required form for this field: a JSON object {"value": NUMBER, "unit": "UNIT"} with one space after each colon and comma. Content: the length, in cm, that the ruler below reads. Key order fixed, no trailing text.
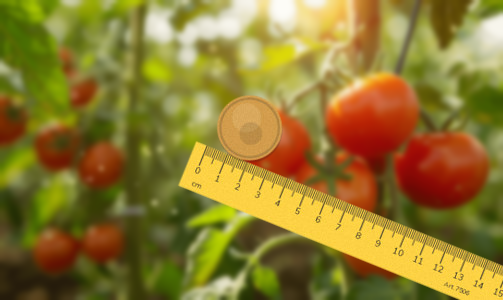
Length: {"value": 3, "unit": "cm"}
